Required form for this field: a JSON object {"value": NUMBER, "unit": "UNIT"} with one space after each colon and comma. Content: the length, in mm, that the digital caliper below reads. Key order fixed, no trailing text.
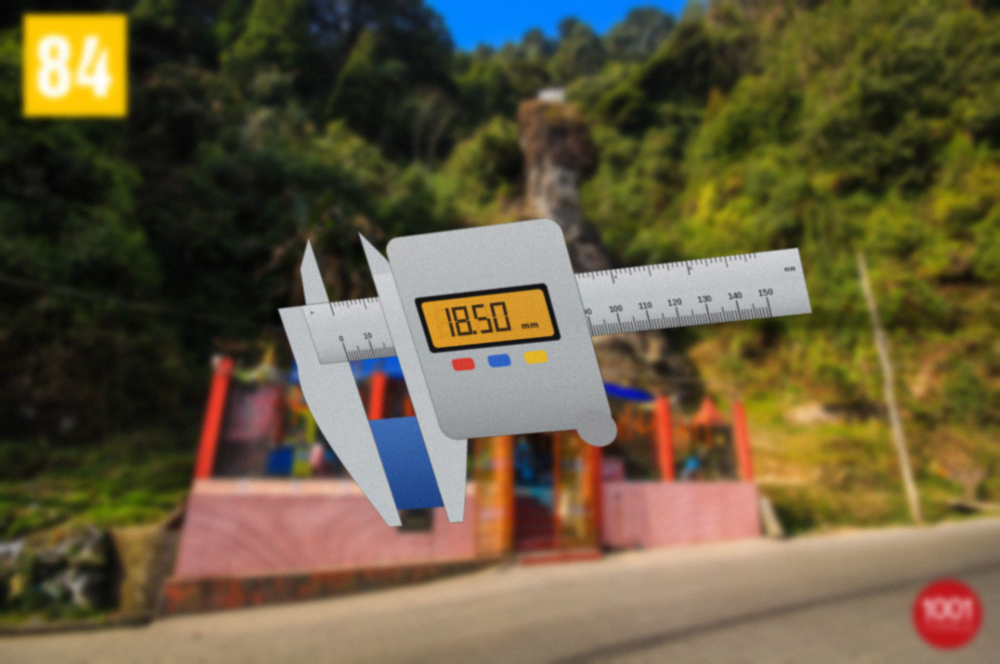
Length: {"value": 18.50, "unit": "mm"}
